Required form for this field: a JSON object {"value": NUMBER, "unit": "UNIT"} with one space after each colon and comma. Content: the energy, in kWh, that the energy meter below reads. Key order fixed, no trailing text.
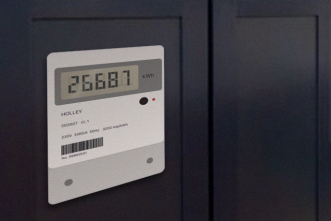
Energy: {"value": 26687, "unit": "kWh"}
